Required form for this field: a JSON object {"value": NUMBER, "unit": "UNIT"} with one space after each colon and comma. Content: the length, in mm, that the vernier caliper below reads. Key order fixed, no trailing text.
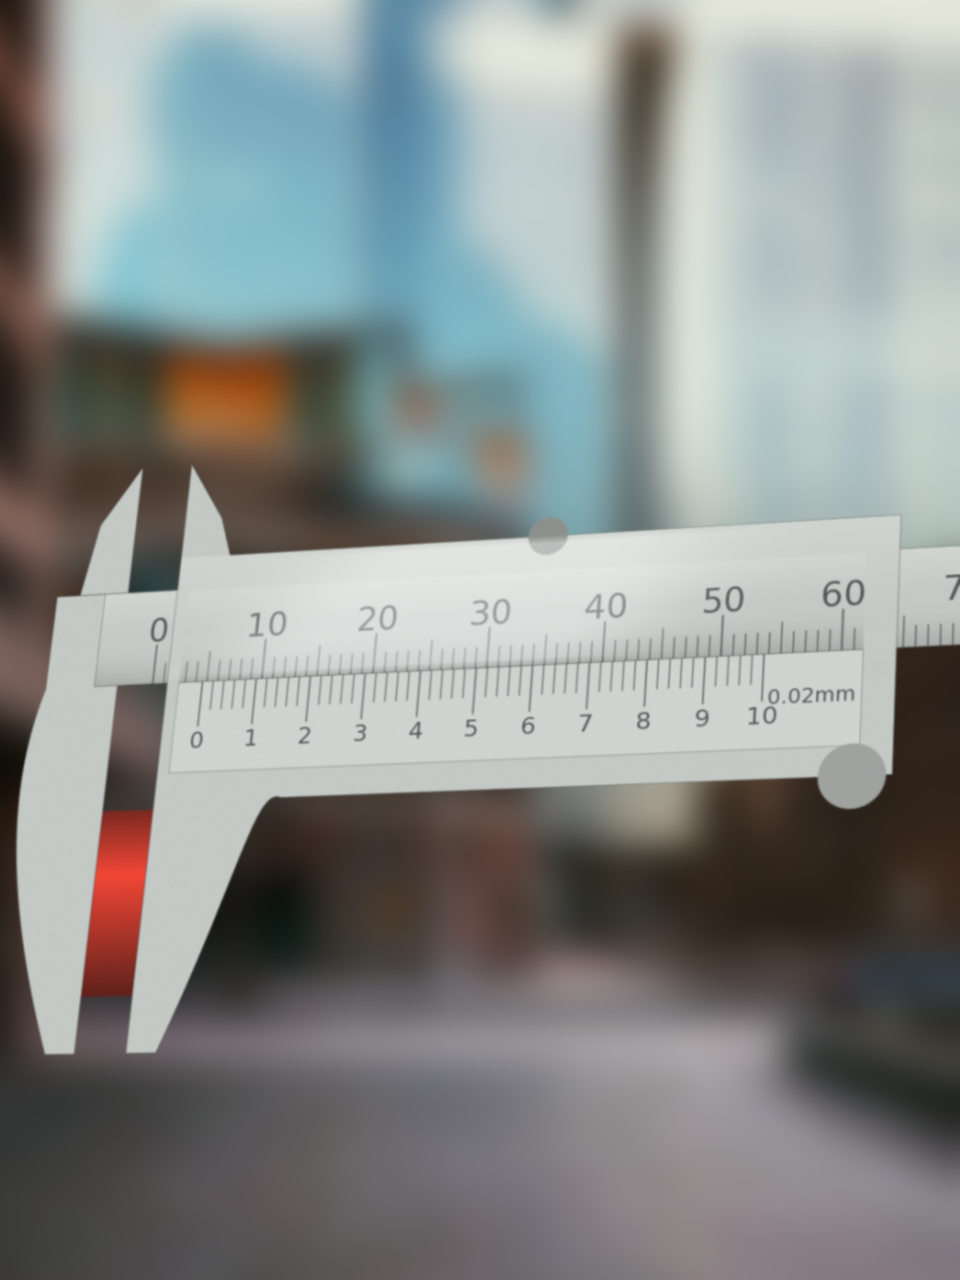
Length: {"value": 4.6, "unit": "mm"}
